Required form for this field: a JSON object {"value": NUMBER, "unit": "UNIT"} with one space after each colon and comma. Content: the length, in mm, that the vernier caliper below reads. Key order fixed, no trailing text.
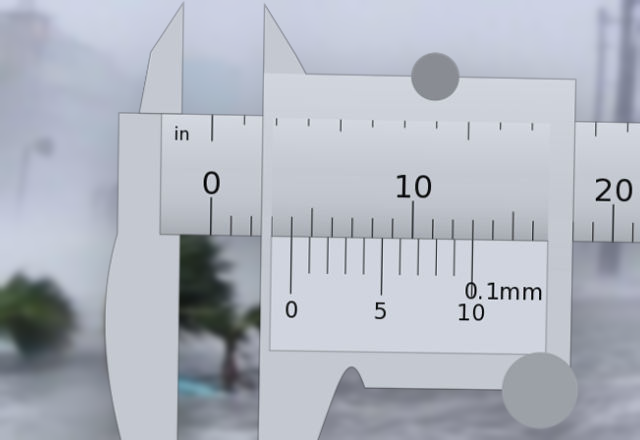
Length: {"value": 4.0, "unit": "mm"}
